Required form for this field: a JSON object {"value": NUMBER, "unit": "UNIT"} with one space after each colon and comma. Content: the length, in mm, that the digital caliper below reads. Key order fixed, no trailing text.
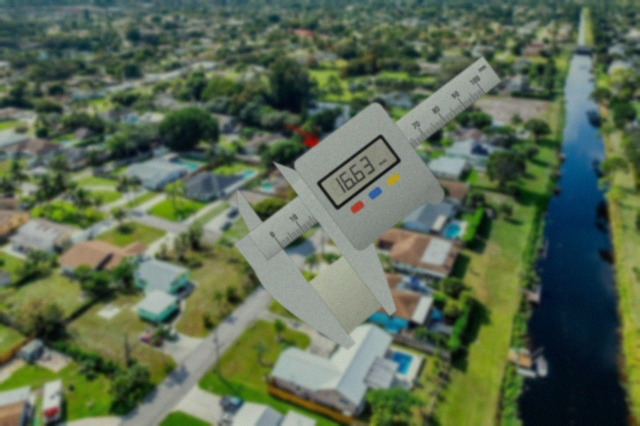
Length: {"value": 16.63, "unit": "mm"}
